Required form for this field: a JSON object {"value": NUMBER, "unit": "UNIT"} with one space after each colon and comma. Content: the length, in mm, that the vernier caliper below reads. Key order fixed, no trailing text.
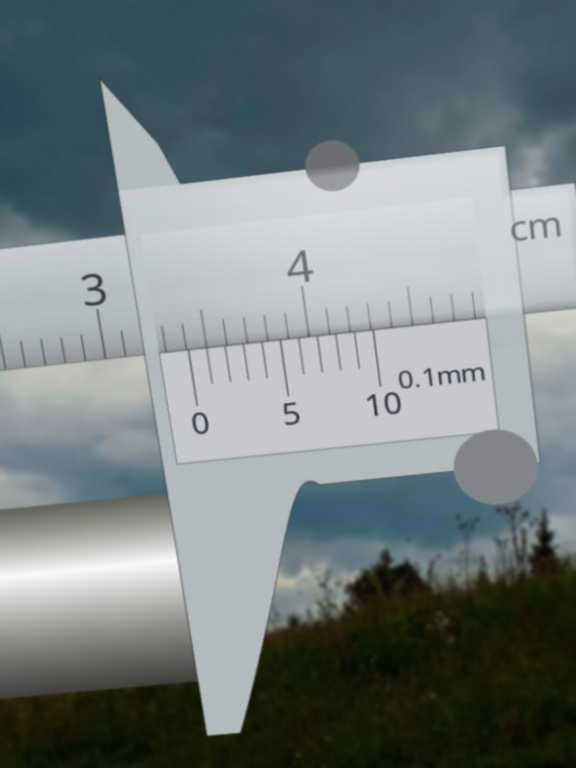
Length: {"value": 34.1, "unit": "mm"}
